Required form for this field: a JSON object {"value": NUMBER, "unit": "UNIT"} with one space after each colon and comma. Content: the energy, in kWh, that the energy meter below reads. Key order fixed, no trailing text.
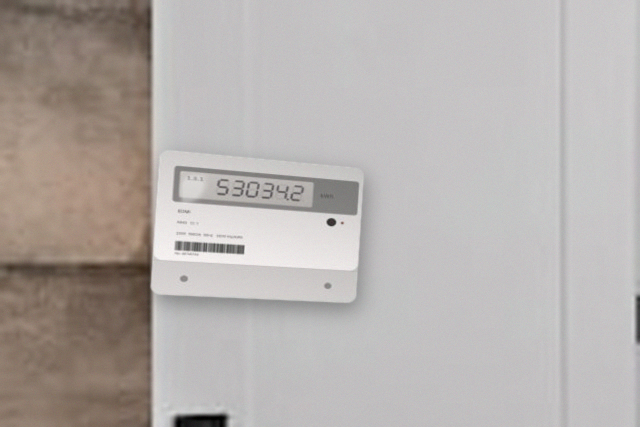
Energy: {"value": 53034.2, "unit": "kWh"}
